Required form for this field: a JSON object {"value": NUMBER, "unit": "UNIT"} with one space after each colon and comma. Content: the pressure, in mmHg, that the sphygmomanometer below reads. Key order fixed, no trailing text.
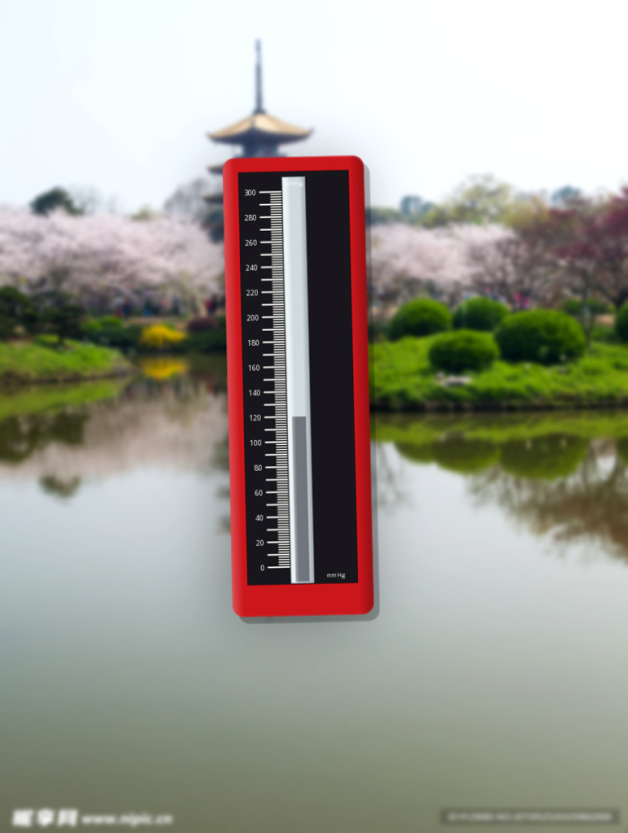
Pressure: {"value": 120, "unit": "mmHg"}
